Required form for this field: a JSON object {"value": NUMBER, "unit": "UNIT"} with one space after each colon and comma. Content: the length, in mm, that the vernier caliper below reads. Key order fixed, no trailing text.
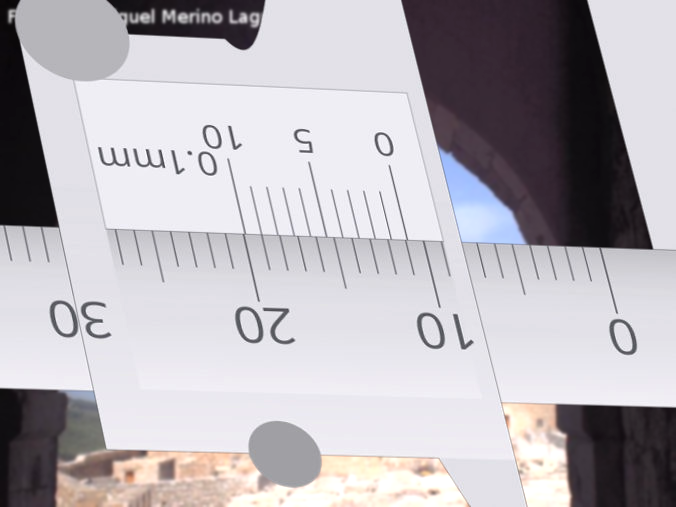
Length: {"value": 10.9, "unit": "mm"}
